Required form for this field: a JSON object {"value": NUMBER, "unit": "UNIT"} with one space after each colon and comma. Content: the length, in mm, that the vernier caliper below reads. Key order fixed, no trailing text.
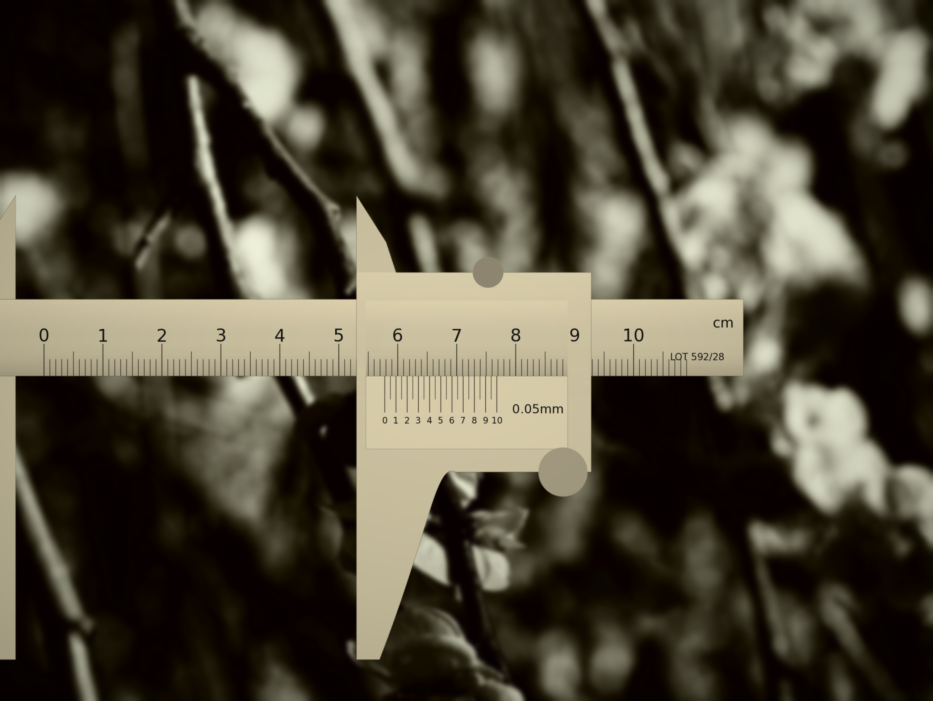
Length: {"value": 57.8, "unit": "mm"}
